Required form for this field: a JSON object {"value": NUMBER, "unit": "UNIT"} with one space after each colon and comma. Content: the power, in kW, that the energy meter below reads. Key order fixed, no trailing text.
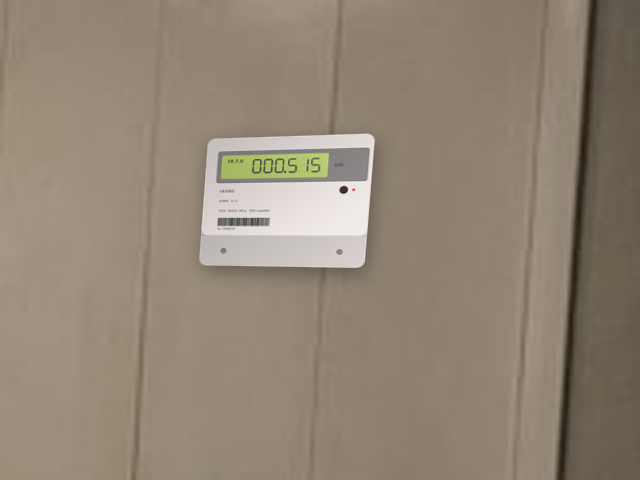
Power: {"value": 0.515, "unit": "kW"}
